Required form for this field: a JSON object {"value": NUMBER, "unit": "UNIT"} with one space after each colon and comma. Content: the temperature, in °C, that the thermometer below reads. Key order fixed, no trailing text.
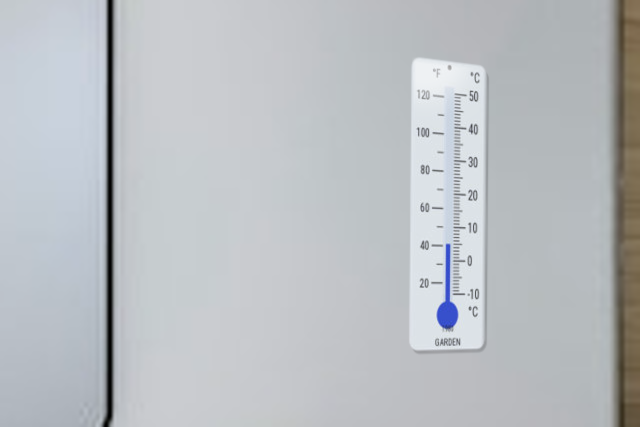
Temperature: {"value": 5, "unit": "°C"}
